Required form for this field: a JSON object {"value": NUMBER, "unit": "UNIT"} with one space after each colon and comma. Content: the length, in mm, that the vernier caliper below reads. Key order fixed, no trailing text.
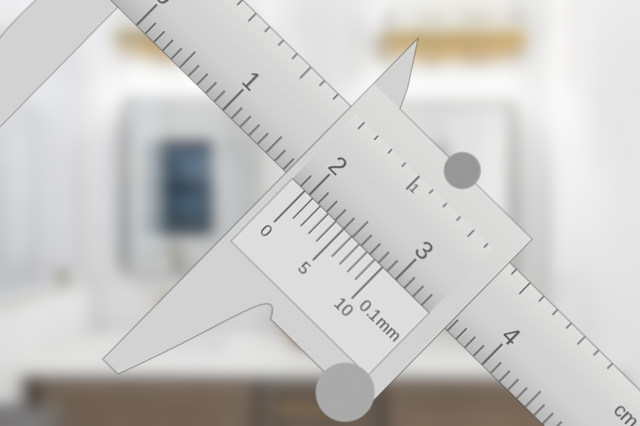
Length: {"value": 19.5, "unit": "mm"}
